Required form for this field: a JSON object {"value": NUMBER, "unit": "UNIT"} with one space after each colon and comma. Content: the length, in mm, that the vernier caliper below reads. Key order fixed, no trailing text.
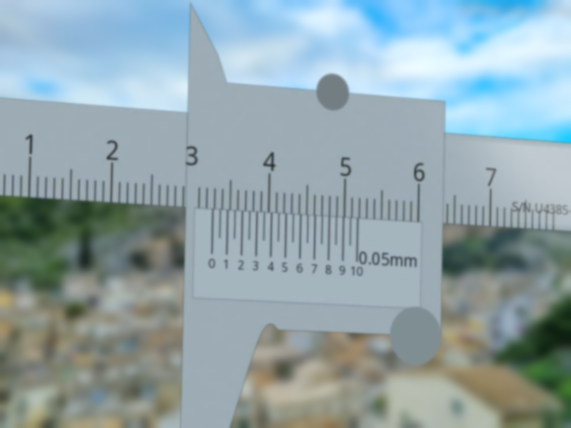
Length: {"value": 32.8, "unit": "mm"}
